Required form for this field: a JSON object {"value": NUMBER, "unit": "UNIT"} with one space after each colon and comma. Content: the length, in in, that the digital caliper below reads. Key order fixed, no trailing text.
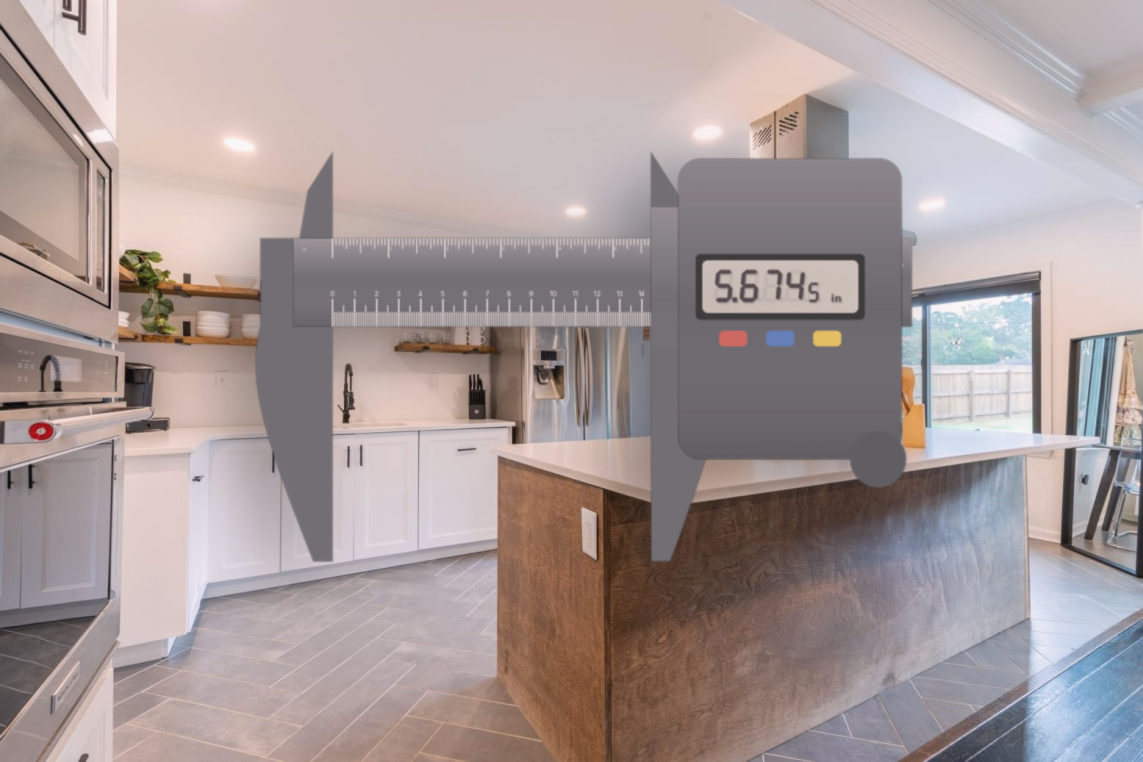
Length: {"value": 5.6745, "unit": "in"}
